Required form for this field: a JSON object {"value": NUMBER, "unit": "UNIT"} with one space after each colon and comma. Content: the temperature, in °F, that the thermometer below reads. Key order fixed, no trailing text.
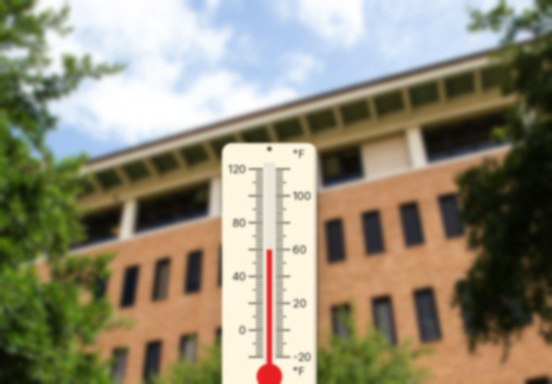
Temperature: {"value": 60, "unit": "°F"}
